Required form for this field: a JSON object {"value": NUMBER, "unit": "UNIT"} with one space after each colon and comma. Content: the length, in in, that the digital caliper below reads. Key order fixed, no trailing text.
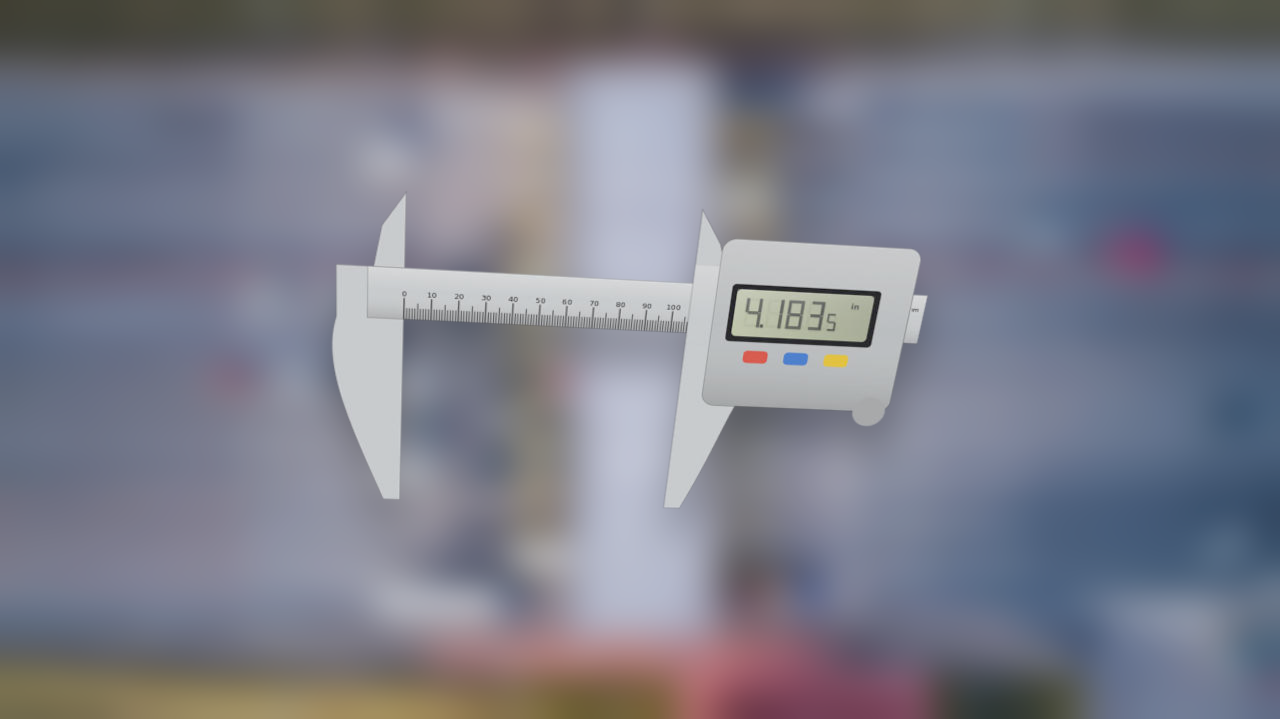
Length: {"value": 4.1835, "unit": "in"}
